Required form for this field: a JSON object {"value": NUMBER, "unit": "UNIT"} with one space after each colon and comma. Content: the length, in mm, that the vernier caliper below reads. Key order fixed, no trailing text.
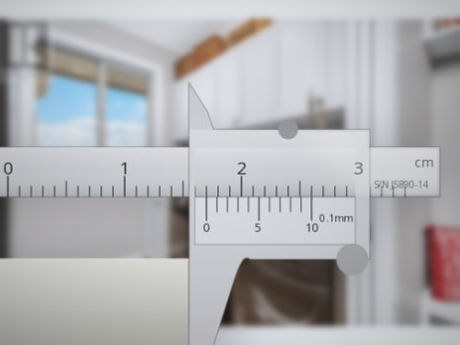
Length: {"value": 17.0, "unit": "mm"}
